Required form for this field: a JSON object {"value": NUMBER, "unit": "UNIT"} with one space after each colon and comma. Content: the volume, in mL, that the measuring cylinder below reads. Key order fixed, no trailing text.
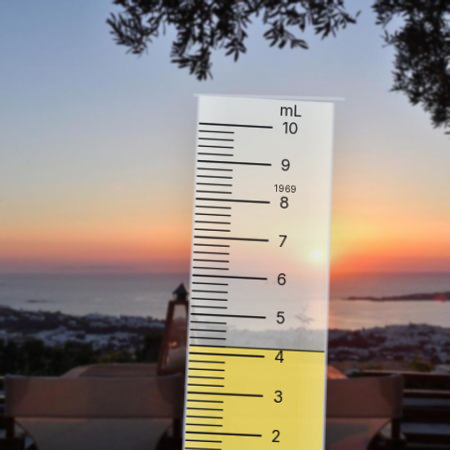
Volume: {"value": 4.2, "unit": "mL"}
